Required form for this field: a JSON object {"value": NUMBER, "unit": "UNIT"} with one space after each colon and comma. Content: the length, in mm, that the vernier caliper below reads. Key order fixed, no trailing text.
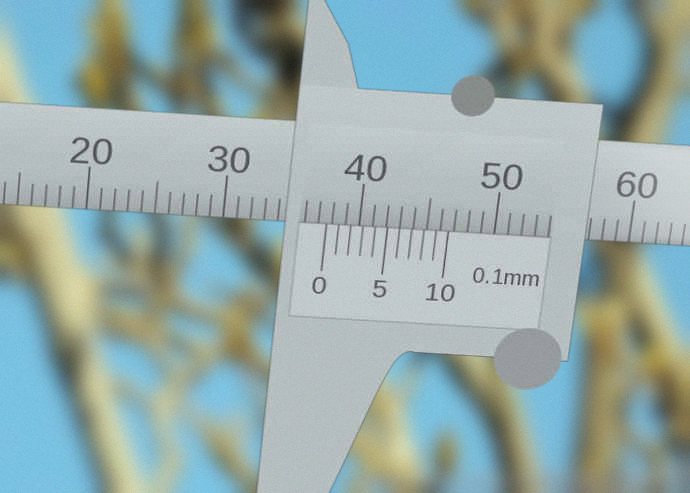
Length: {"value": 37.6, "unit": "mm"}
